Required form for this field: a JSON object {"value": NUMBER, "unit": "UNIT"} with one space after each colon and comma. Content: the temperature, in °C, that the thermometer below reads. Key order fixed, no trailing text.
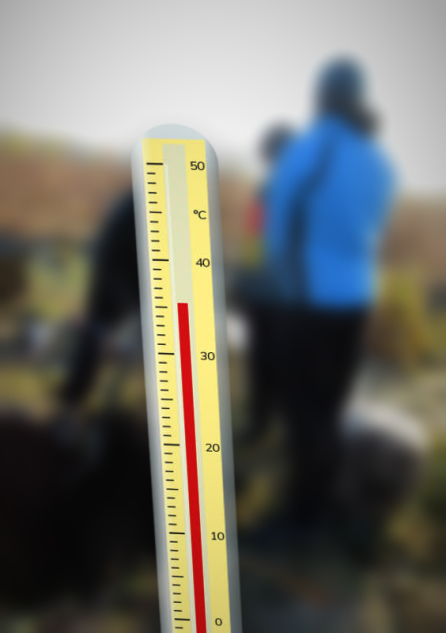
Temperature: {"value": 35.5, "unit": "°C"}
